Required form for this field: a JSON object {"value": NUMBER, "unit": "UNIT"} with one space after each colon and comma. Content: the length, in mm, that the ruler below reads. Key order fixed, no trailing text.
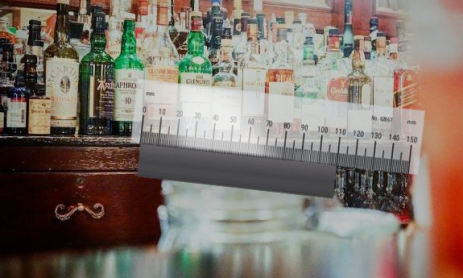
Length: {"value": 110, "unit": "mm"}
